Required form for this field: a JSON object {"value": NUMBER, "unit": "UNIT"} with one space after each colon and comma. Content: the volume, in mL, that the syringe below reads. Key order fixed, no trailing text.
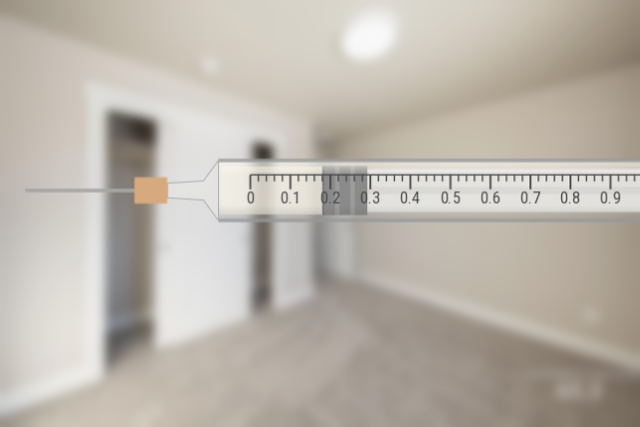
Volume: {"value": 0.18, "unit": "mL"}
